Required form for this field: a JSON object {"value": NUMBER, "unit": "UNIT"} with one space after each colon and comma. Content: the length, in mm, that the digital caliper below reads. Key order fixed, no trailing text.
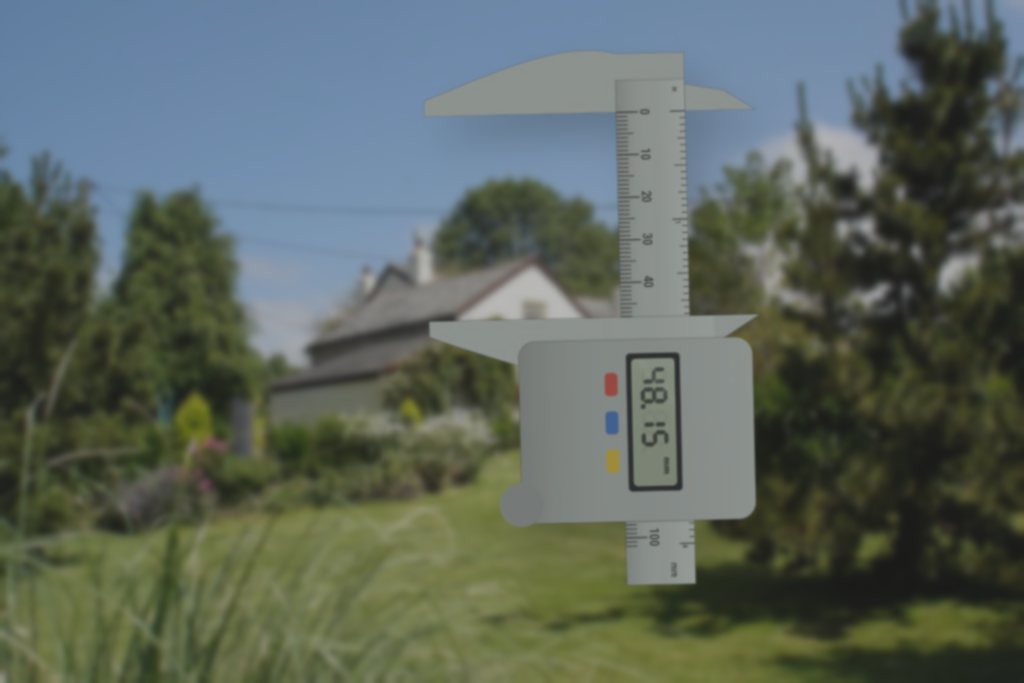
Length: {"value": 48.15, "unit": "mm"}
